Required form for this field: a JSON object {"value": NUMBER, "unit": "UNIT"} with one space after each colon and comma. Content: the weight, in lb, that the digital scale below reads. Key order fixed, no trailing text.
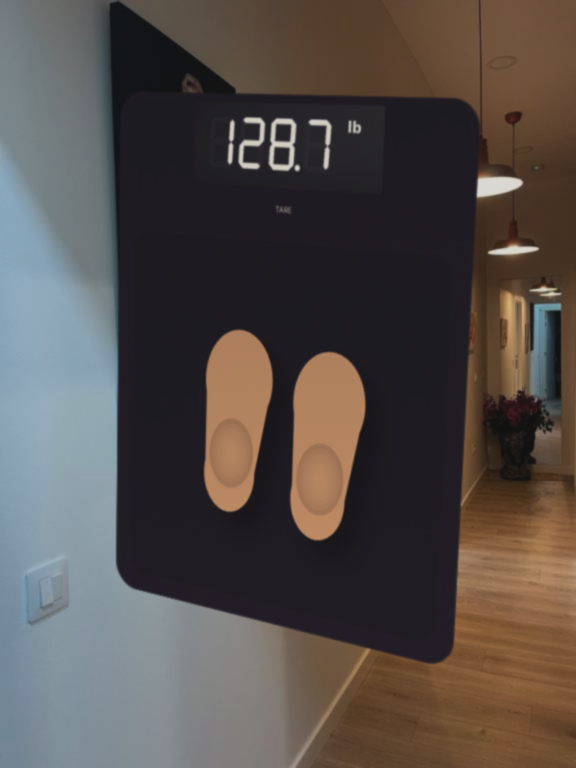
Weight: {"value": 128.7, "unit": "lb"}
